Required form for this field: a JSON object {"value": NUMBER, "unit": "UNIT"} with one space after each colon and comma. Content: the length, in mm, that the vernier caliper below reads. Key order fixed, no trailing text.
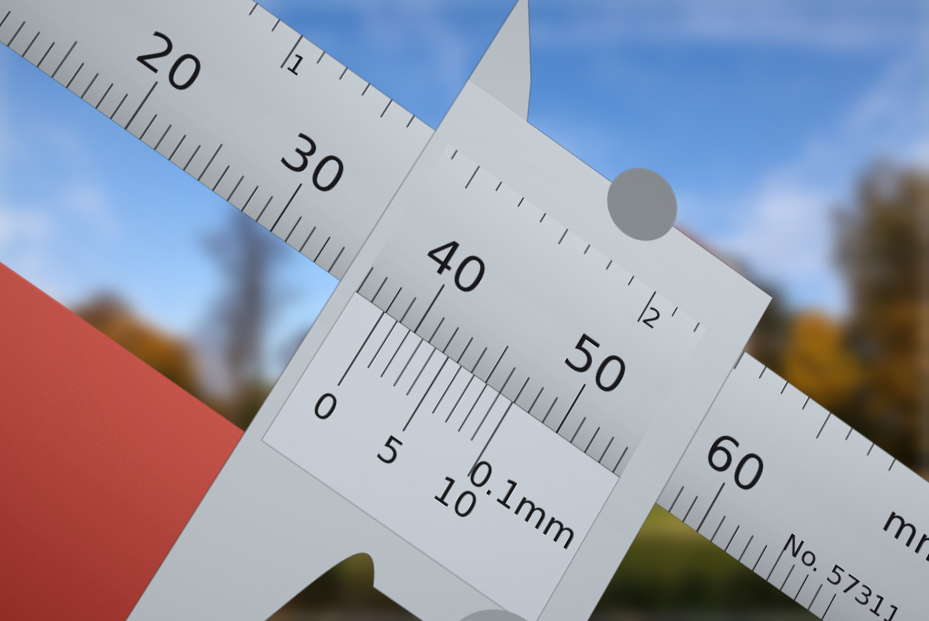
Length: {"value": 37.9, "unit": "mm"}
